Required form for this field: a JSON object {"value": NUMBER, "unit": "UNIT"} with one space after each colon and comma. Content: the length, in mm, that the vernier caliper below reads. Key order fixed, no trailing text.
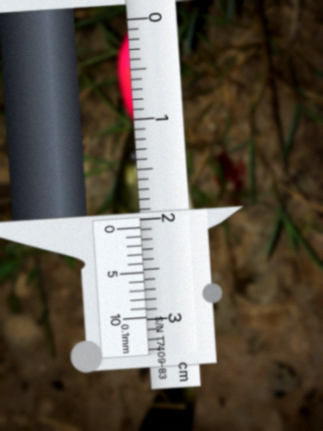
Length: {"value": 20.8, "unit": "mm"}
